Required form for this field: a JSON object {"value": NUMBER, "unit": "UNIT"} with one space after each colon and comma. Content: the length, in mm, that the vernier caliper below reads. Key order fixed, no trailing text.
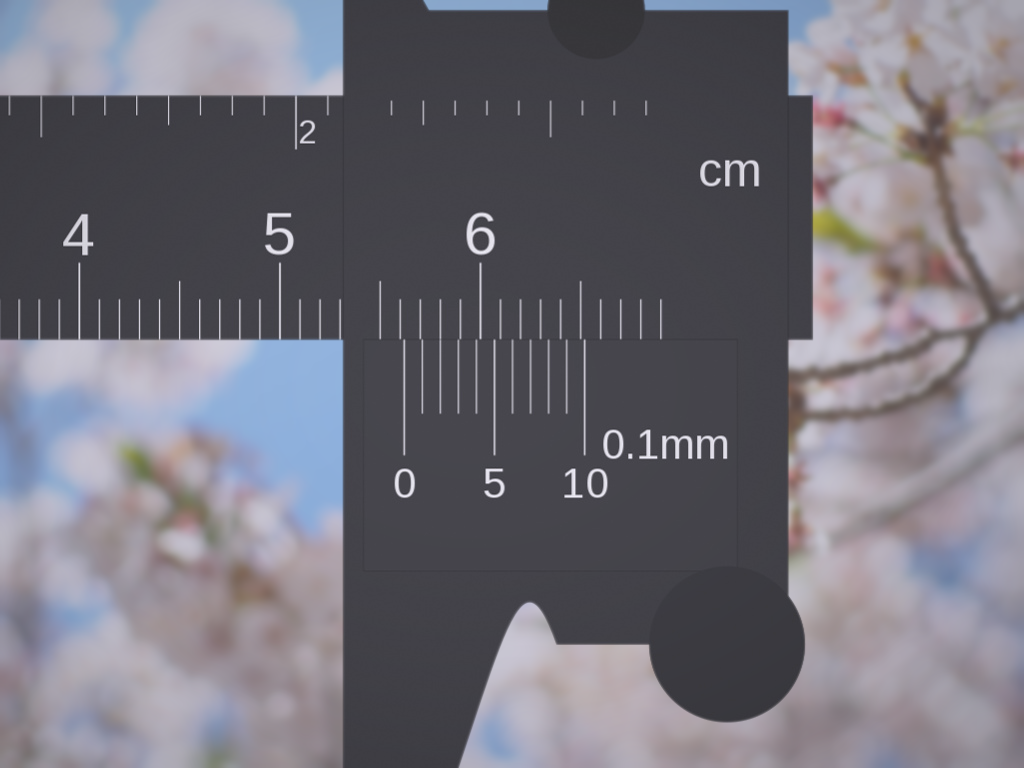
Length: {"value": 56.2, "unit": "mm"}
